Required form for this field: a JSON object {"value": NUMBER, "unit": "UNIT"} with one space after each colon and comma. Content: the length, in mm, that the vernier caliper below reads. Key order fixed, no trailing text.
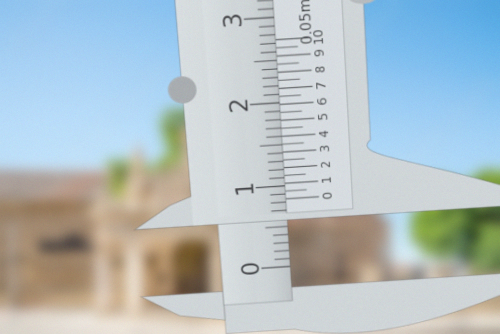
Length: {"value": 8.4, "unit": "mm"}
